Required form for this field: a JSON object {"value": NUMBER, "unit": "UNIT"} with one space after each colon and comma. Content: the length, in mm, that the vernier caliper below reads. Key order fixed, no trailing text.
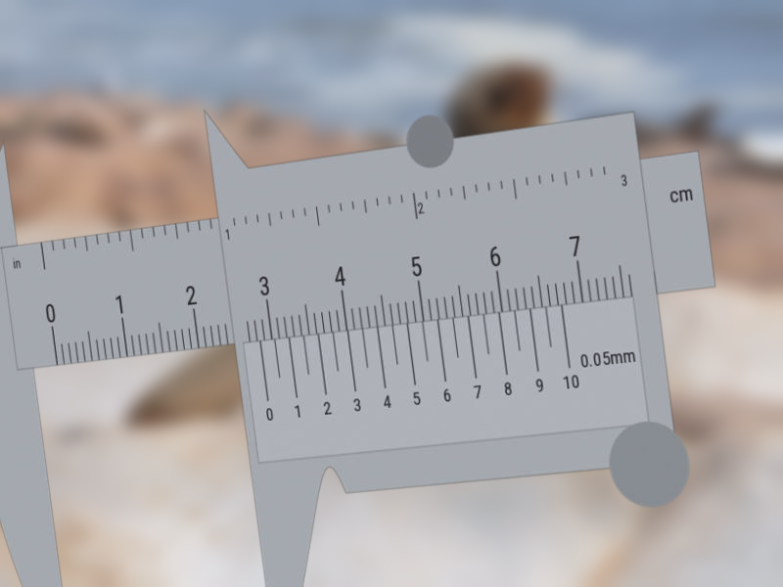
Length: {"value": 28.4, "unit": "mm"}
